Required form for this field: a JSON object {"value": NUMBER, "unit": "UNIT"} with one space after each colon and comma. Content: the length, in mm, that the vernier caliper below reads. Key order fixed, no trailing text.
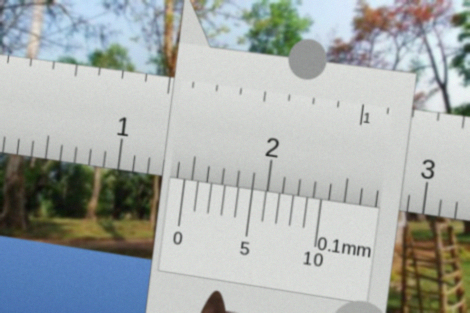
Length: {"value": 14.5, "unit": "mm"}
